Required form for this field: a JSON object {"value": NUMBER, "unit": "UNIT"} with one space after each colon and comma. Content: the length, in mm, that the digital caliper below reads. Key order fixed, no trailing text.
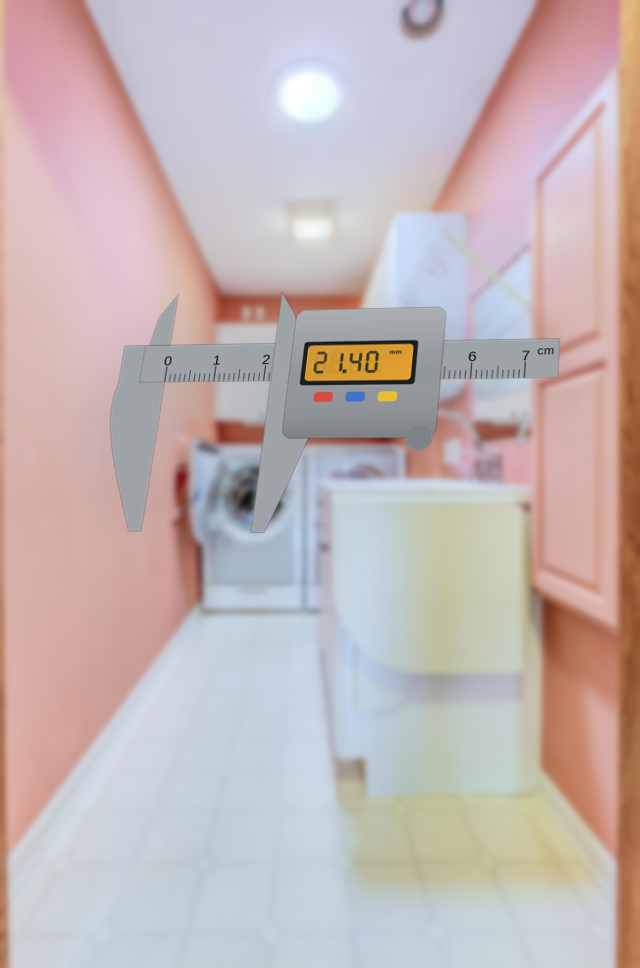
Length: {"value": 21.40, "unit": "mm"}
